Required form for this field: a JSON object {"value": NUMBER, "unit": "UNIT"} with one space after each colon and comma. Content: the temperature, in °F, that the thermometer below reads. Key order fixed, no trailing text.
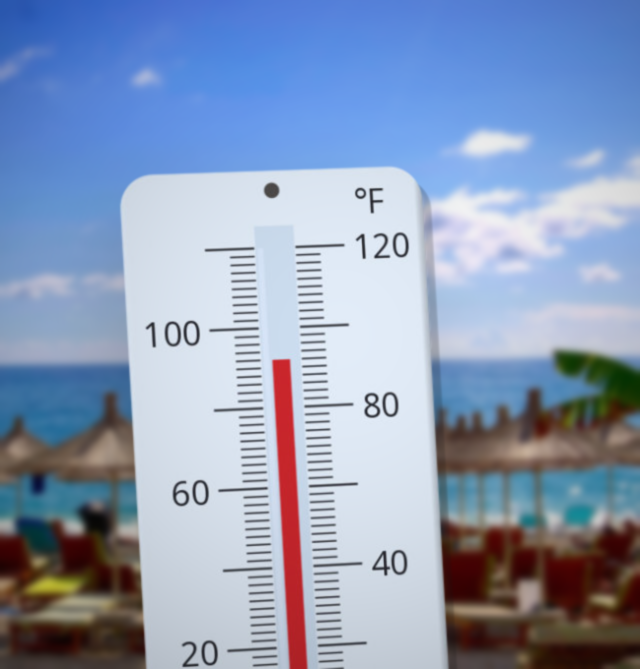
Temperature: {"value": 92, "unit": "°F"}
